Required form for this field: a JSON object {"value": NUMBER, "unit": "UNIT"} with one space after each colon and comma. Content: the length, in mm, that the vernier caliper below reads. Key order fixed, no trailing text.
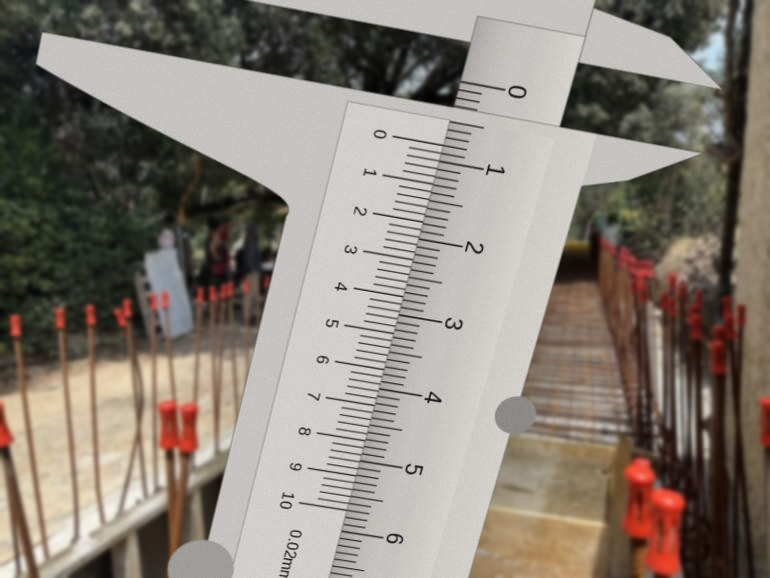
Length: {"value": 8.0, "unit": "mm"}
